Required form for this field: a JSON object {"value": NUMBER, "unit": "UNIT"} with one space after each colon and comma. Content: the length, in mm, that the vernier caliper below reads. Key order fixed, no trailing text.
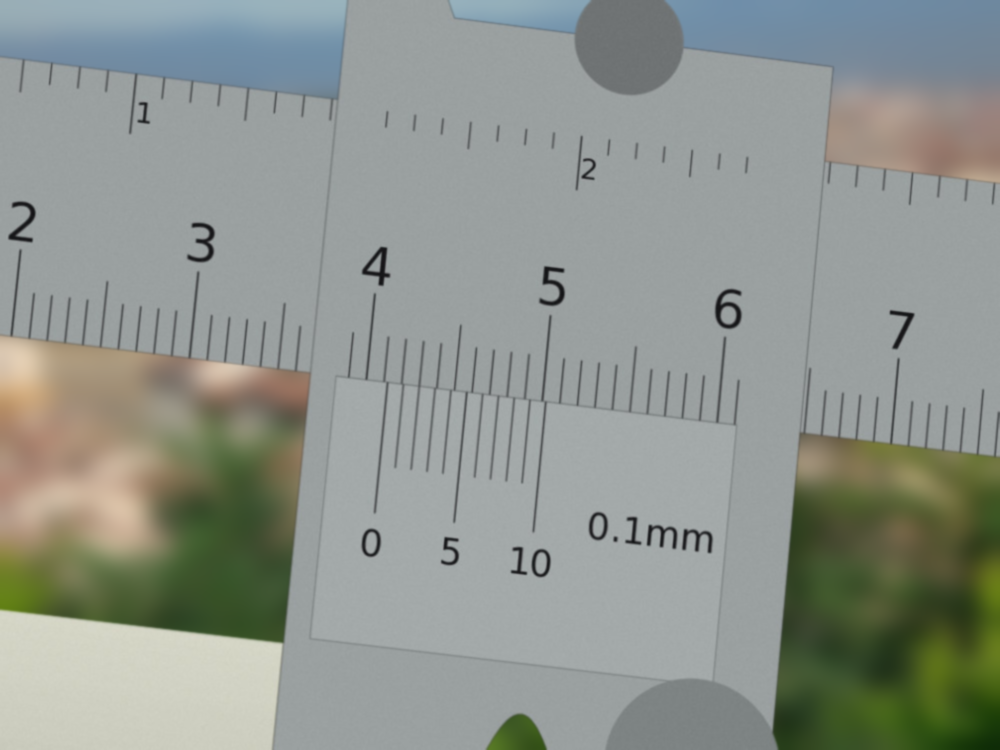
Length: {"value": 41.2, "unit": "mm"}
